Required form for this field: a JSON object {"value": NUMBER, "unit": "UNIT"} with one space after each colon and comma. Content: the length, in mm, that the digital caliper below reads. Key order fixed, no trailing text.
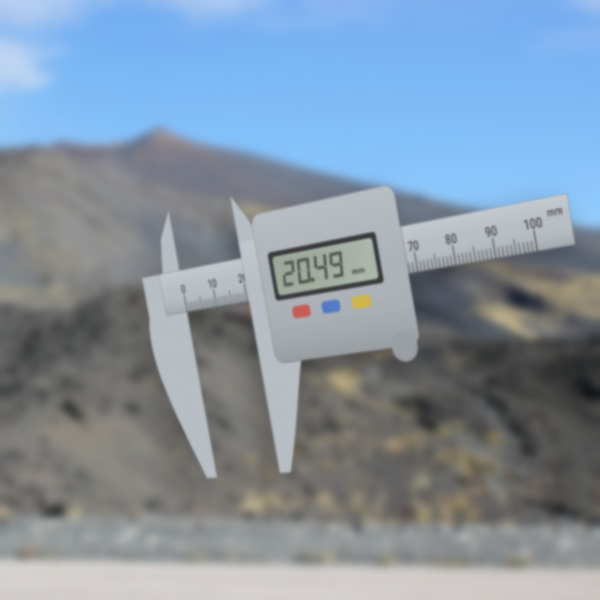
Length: {"value": 20.49, "unit": "mm"}
